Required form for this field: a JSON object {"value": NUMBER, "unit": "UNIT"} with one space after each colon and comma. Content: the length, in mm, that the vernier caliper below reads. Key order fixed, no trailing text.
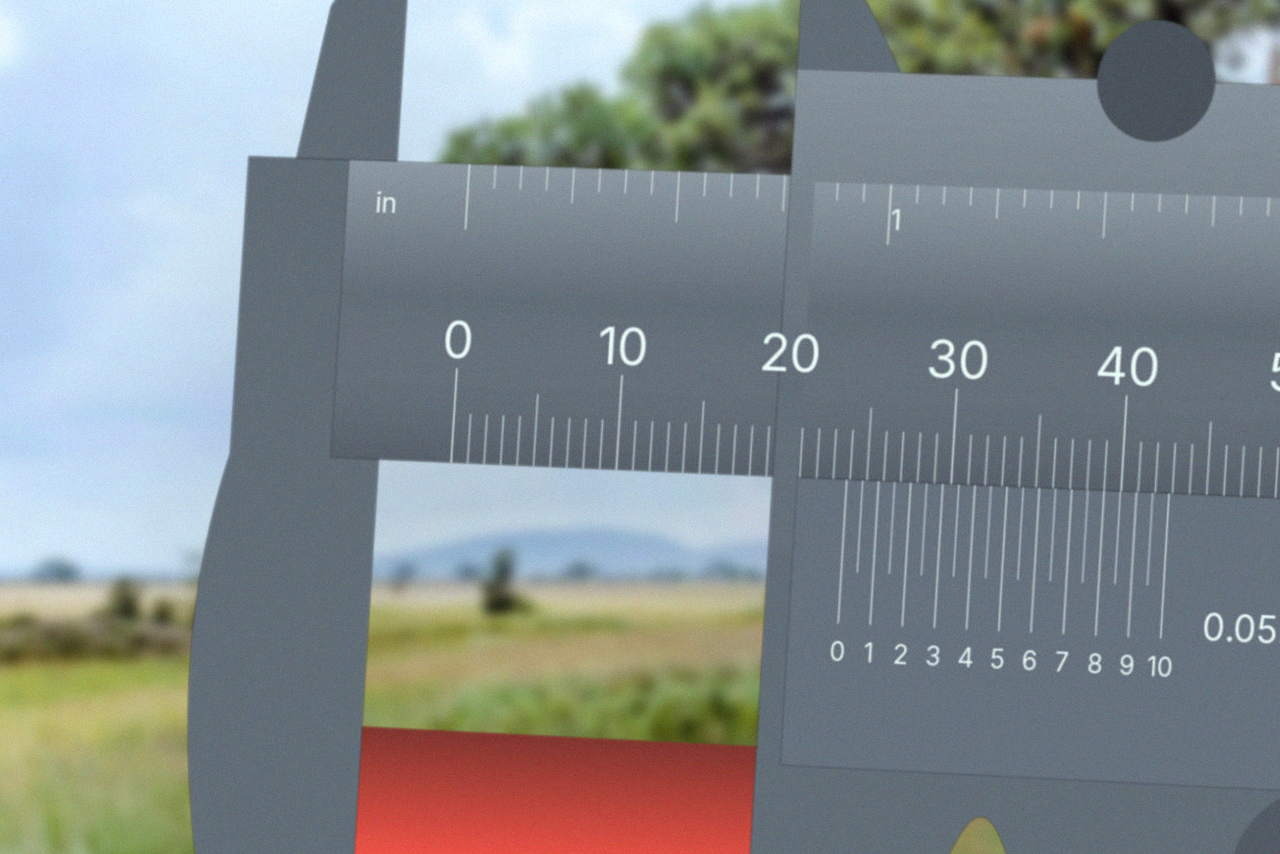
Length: {"value": 23.8, "unit": "mm"}
